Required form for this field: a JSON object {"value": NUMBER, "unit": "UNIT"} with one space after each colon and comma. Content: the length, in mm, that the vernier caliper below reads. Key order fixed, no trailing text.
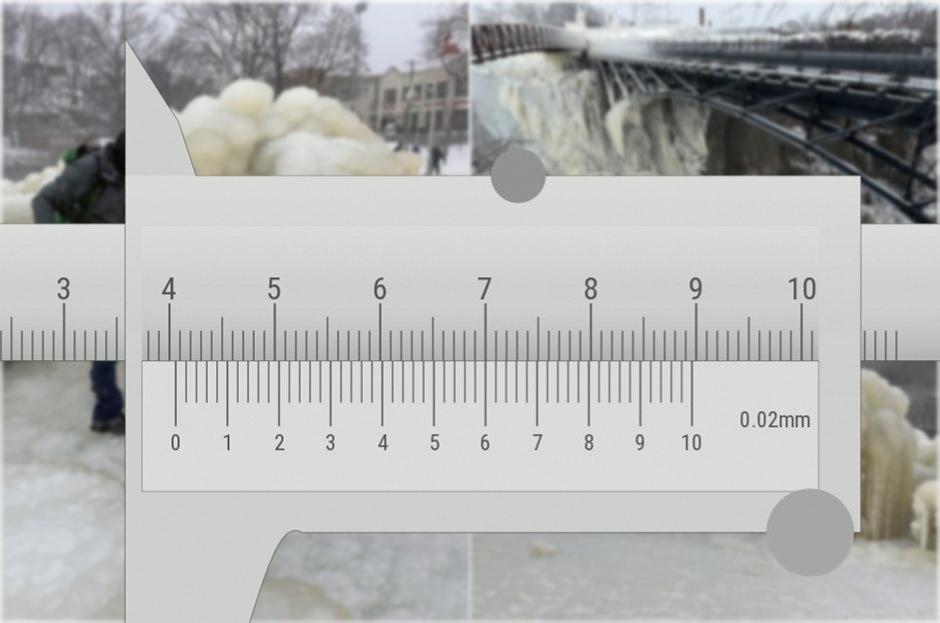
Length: {"value": 40.6, "unit": "mm"}
